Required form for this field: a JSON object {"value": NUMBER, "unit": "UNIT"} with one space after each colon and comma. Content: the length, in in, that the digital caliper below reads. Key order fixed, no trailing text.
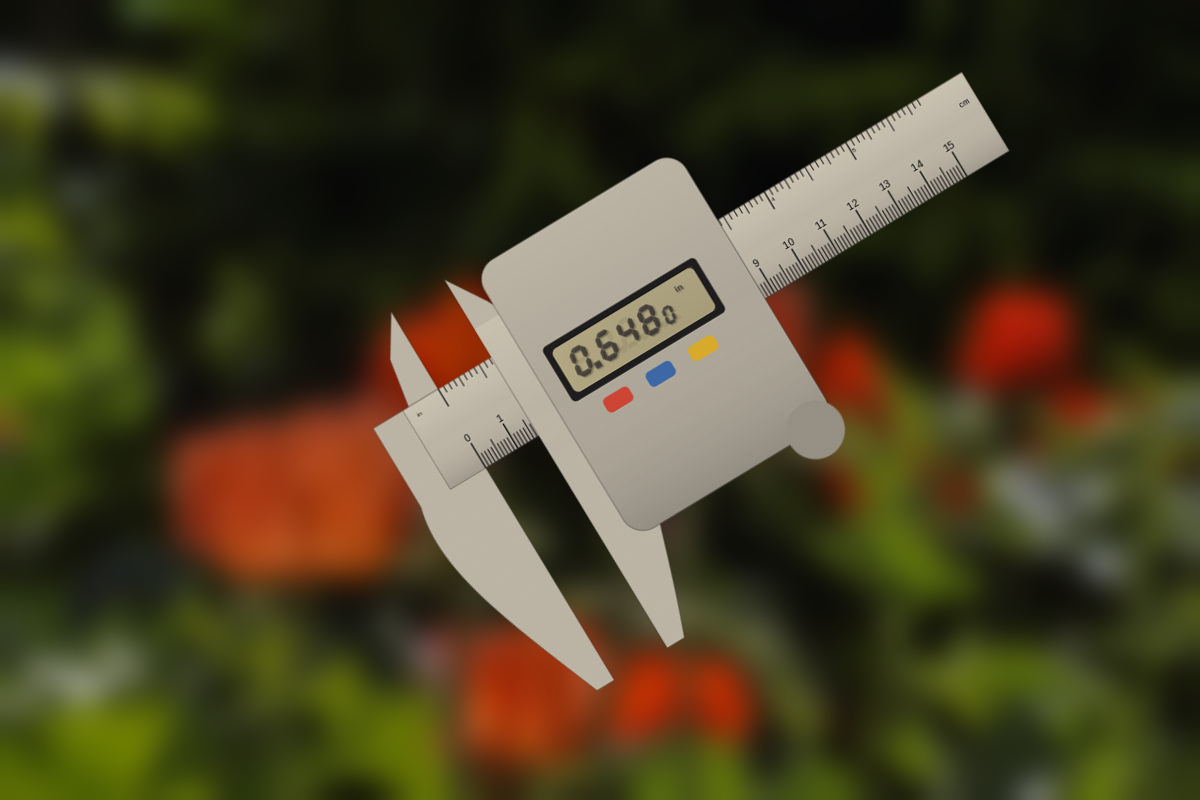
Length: {"value": 0.6480, "unit": "in"}
